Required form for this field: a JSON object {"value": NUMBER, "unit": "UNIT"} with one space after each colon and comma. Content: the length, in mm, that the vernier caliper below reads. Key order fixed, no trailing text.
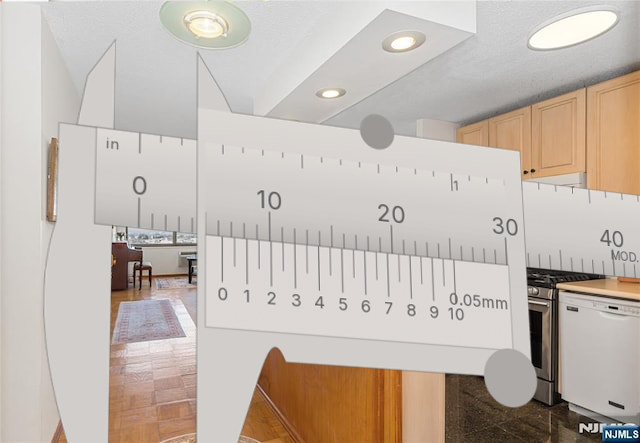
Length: {"value": 6.3, "unit": "mm"}
